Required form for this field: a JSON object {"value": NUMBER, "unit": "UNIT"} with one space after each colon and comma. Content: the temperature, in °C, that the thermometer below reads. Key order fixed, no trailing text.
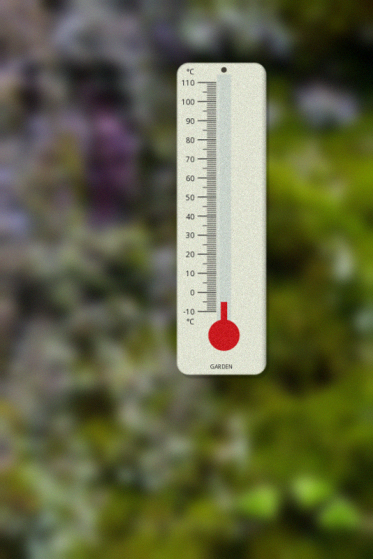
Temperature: {"value": -5, "unit": "°C"}
